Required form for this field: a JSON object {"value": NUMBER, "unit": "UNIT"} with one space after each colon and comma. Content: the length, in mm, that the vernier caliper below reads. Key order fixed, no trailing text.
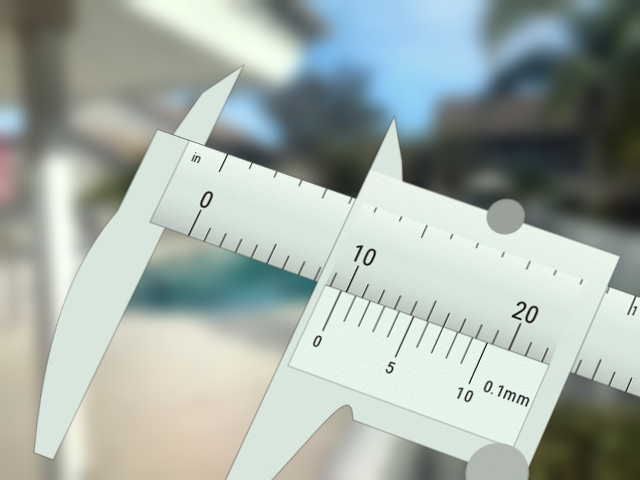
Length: {"value": 9.7, "unit": "mm"}
